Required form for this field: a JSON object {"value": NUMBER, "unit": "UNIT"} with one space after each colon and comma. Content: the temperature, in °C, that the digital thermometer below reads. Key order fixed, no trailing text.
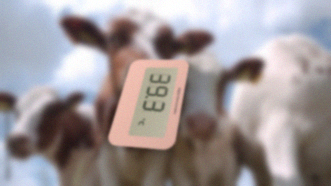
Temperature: {"value": 39.3, "unit": "°C"}
